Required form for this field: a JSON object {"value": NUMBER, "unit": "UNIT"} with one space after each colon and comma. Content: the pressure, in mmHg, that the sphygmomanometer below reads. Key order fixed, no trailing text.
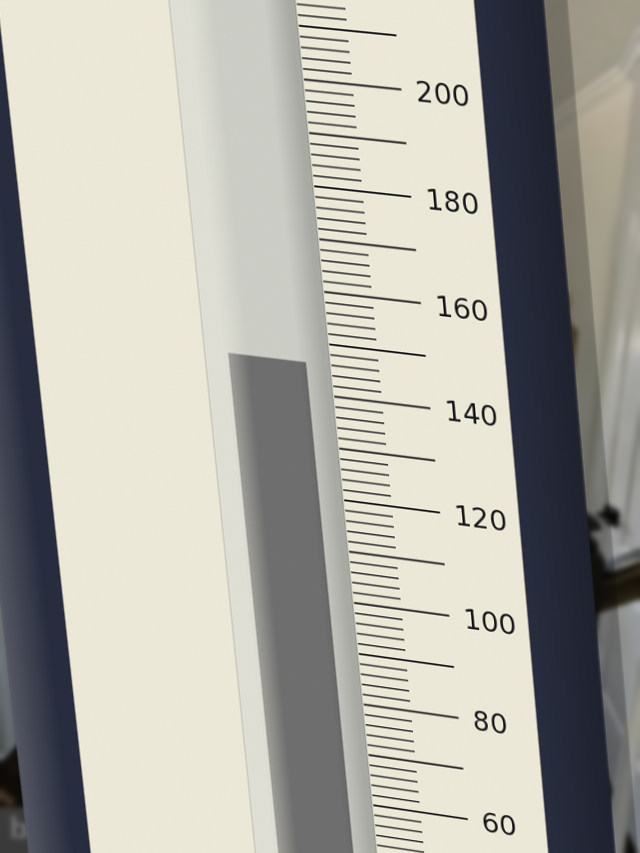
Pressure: {"value": 146, "unit": "mmHg"}
